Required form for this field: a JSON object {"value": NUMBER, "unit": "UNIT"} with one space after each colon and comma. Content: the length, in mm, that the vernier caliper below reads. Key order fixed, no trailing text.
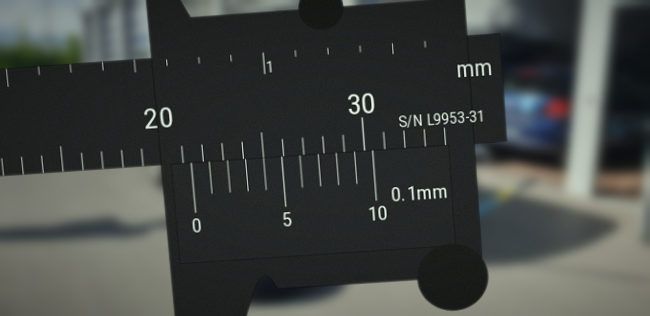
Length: {"value": 21.4, "unit": "mm"}
